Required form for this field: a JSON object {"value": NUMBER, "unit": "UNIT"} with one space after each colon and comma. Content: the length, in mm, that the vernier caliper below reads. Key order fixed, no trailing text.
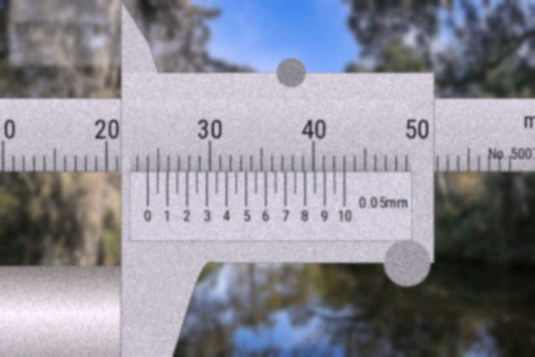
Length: {"value": 24.0, "unit": "mm"}
